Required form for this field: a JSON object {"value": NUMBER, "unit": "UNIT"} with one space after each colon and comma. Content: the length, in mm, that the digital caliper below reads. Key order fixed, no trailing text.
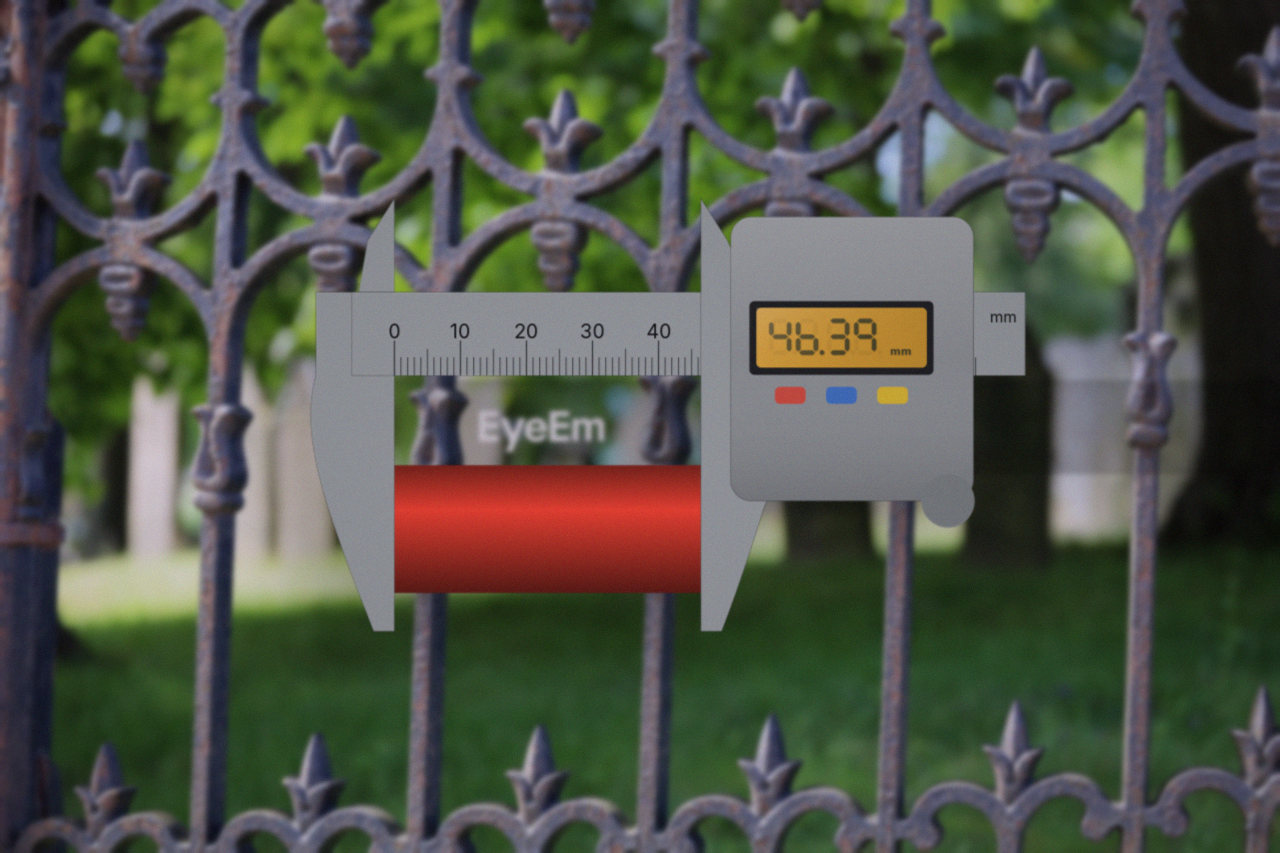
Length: {"value": 46.39, "unit": "mm"}
